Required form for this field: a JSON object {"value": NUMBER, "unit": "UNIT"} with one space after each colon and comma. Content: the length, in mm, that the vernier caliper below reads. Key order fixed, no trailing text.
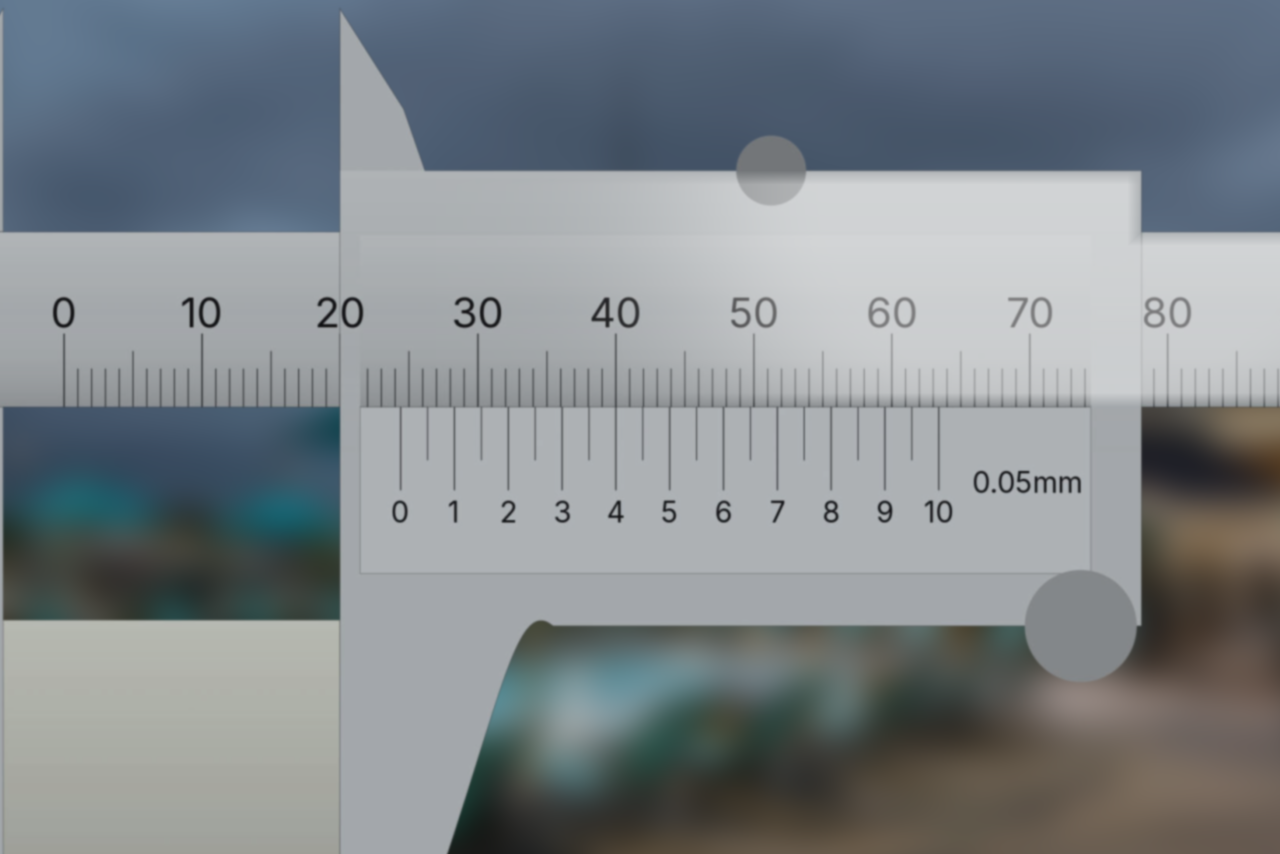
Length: {"value": 24.4, "unit": "mm"}
